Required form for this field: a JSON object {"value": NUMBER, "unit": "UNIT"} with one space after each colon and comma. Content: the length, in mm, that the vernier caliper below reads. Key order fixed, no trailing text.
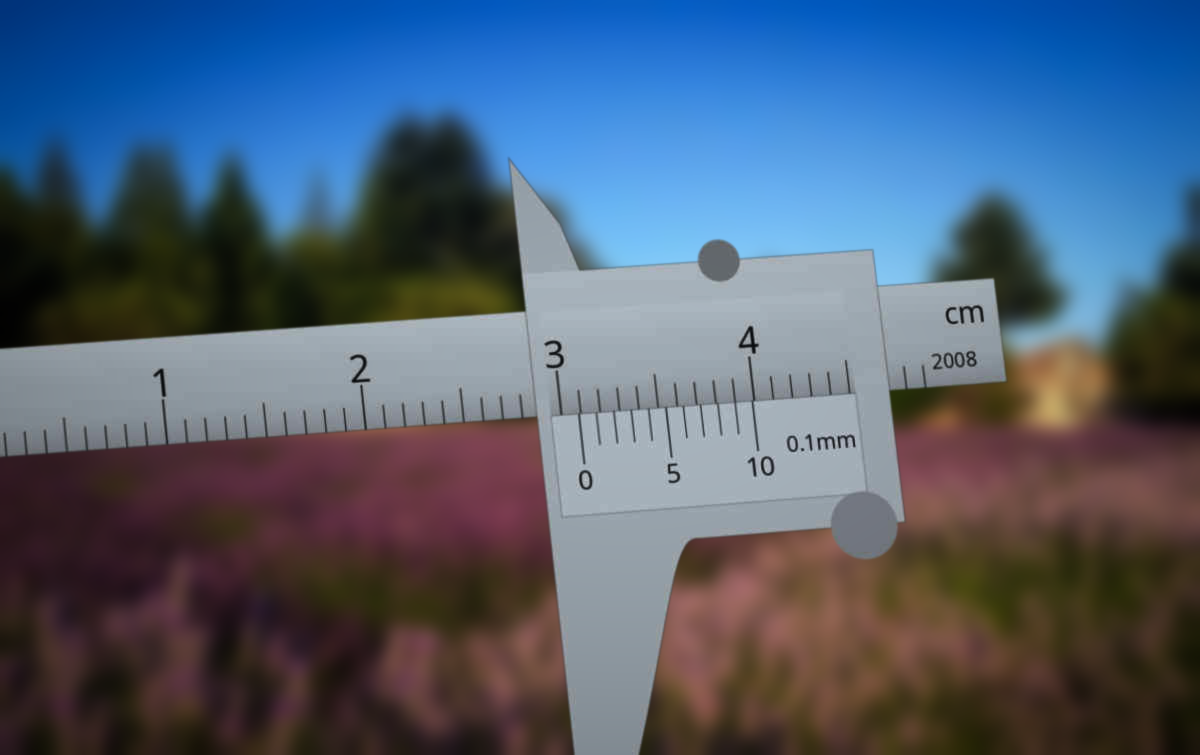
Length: {"value": 30.9, "unit": "mm"}
